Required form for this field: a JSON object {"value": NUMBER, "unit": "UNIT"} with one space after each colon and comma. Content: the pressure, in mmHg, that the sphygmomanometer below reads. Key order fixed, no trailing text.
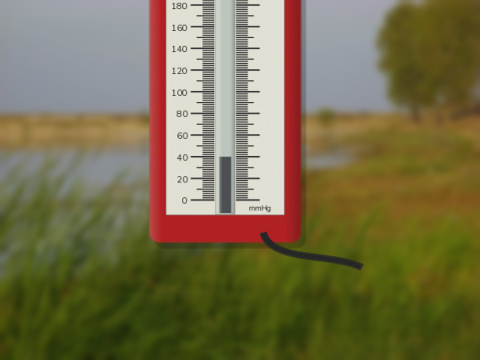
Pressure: {"value": 40, "unit": "mmHg"}
